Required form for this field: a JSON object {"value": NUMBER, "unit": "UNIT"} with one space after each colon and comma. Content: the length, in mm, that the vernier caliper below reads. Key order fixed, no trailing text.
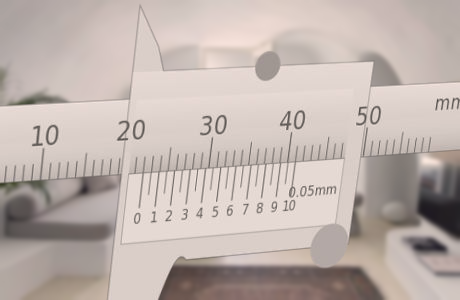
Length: {"value": 22.0, "unit": "mm"}
